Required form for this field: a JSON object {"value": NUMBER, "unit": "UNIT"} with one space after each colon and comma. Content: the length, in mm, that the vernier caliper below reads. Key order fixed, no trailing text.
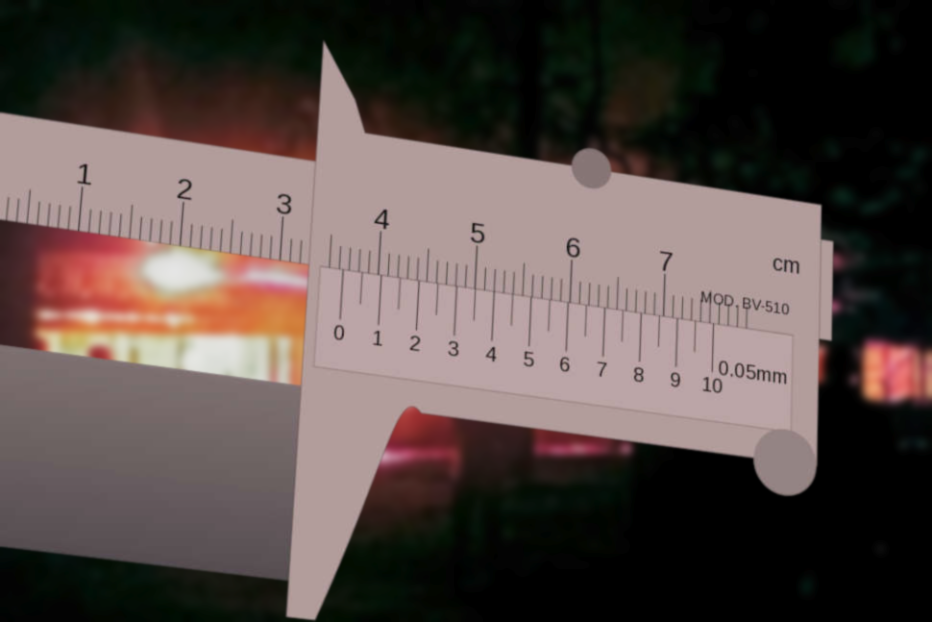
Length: {"value": 36.4, "unit": "mm"}
